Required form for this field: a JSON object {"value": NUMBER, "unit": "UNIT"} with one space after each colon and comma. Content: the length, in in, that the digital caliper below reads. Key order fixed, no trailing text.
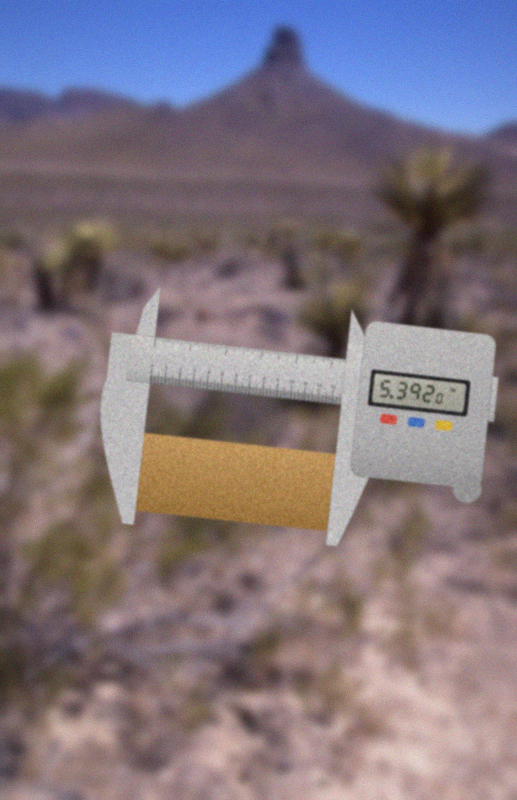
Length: {"value": 5.3920, "unit": "in"}
